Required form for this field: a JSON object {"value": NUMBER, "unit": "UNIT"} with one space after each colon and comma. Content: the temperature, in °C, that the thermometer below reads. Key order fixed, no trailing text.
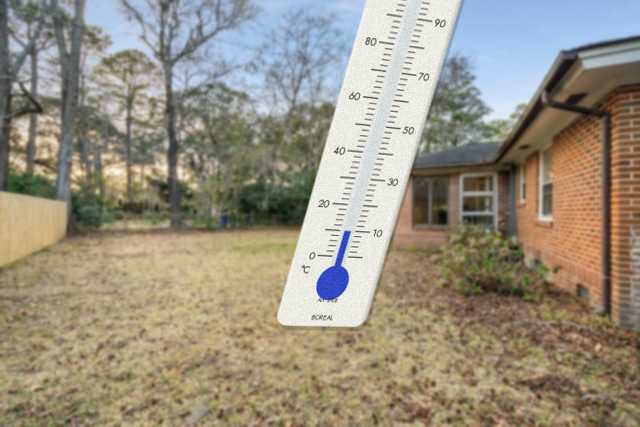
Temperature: {"value": 10, "unit": "°C"}
